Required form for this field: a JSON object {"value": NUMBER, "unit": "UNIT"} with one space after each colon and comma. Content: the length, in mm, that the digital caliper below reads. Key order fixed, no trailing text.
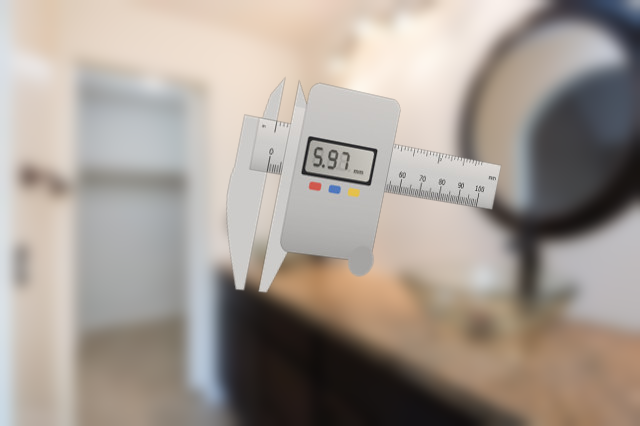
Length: {"value": 5.97, "unit": "mm"}
